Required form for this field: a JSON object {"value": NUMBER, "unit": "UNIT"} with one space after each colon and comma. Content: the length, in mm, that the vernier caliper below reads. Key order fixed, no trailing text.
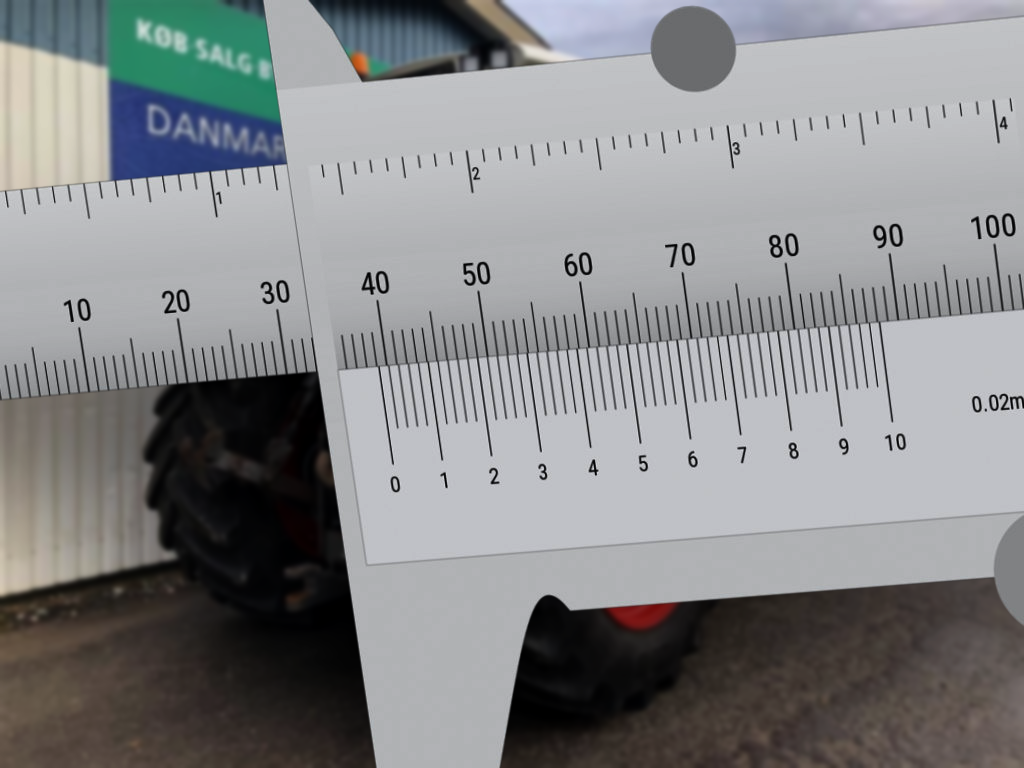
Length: {"value": 39.2, "unit": "mm"}
